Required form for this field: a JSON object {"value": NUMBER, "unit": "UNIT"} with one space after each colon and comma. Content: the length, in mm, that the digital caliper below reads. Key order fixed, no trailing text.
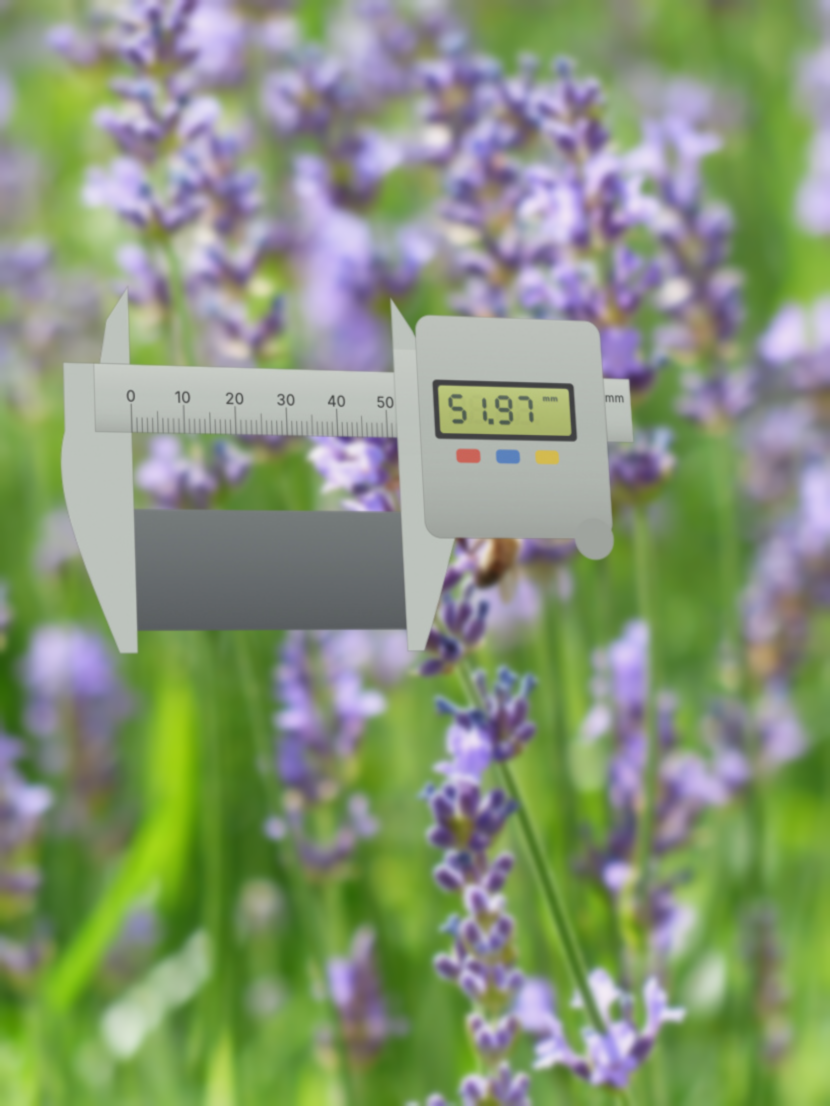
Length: {"value": 51.97, "unit": "mm"}
